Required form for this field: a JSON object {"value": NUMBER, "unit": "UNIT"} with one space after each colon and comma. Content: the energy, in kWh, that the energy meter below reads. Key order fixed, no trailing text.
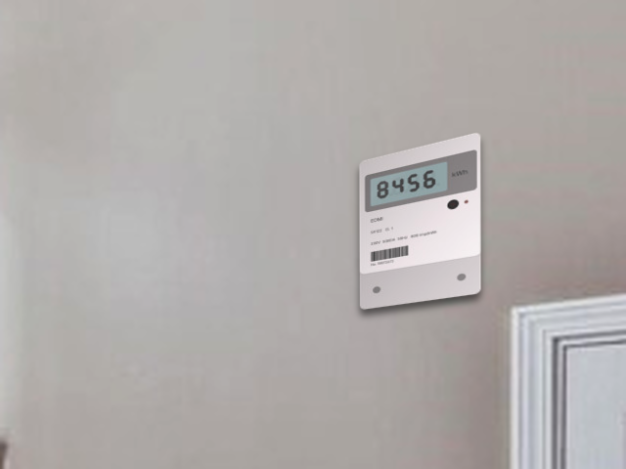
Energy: {"value": 8456, "unit": "kWh"}
